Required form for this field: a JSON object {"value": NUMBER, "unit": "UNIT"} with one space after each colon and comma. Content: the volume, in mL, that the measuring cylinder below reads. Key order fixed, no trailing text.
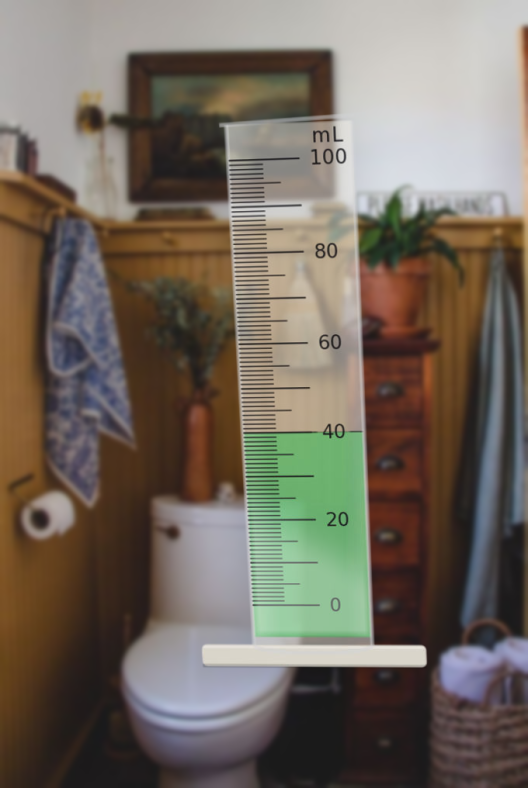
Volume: {"value": 40, "unit": "mL"}
